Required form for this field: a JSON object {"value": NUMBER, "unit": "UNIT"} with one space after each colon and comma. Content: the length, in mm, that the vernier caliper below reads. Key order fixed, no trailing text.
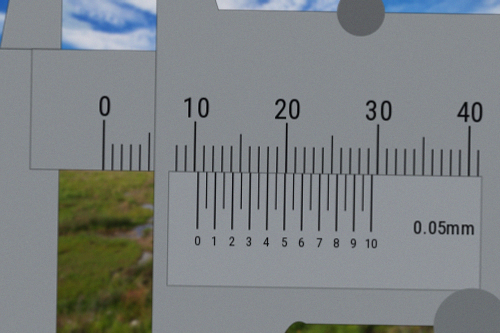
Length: {"value": 10.4, "unit": "mm"}
